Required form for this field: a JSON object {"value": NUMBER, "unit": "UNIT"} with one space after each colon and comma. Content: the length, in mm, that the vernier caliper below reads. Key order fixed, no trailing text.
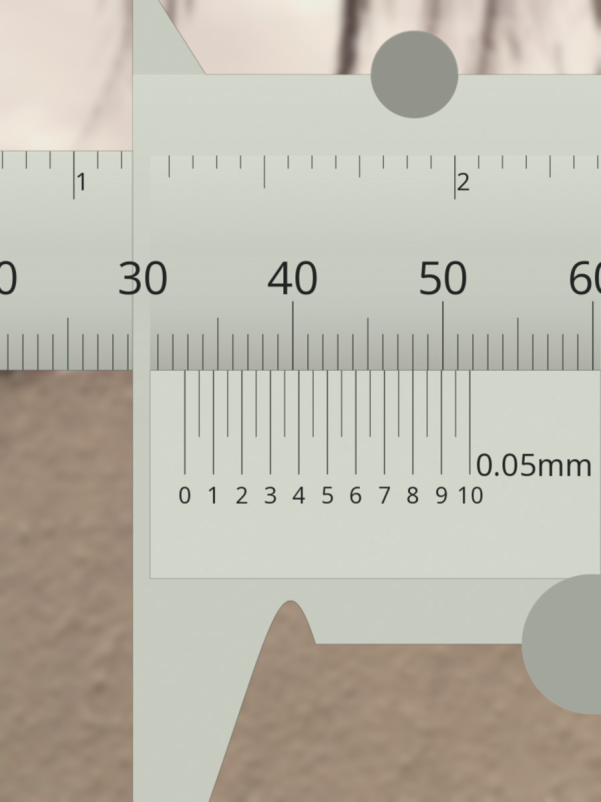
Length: {"value": 32.8, "unit": "mm"}
